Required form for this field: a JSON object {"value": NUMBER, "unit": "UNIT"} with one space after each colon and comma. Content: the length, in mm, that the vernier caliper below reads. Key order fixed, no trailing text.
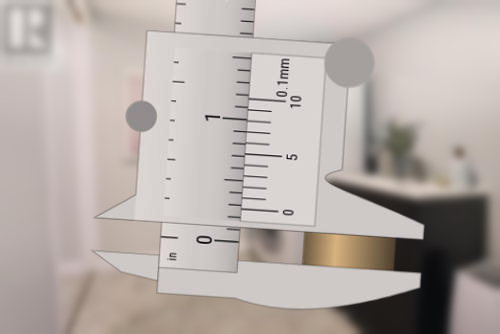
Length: {"value": 2.7, "unit": "mm"}
